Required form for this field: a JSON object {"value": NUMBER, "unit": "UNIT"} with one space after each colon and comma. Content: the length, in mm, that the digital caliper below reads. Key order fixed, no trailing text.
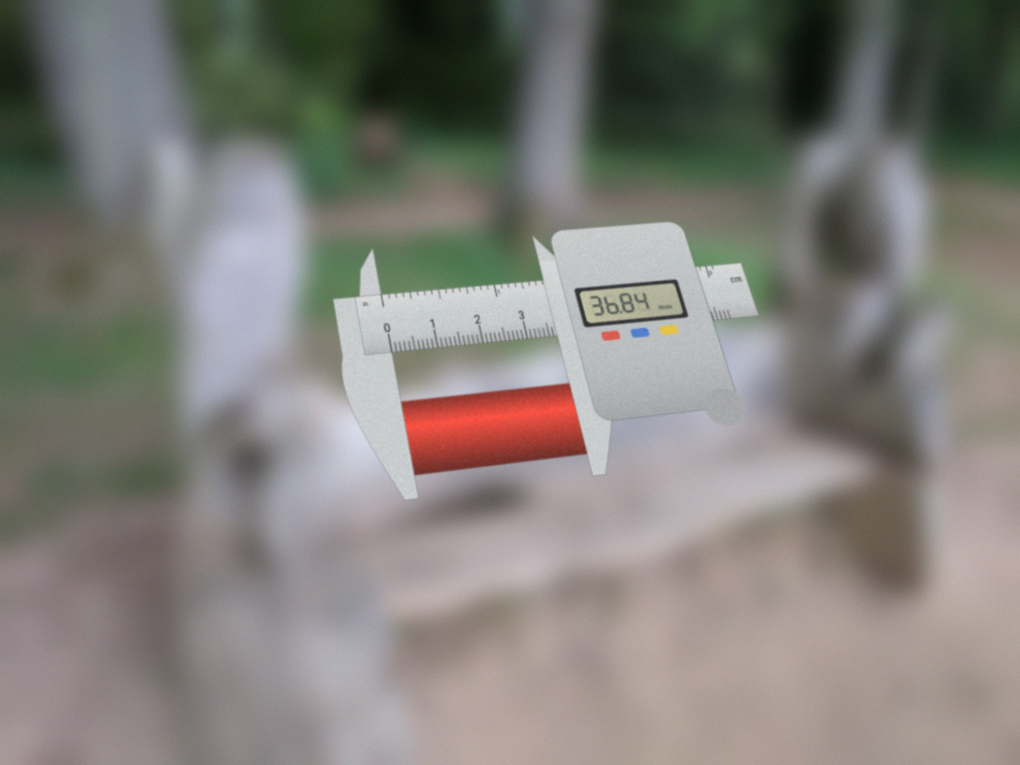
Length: {"value": 36.84, "unit": "mm"}
